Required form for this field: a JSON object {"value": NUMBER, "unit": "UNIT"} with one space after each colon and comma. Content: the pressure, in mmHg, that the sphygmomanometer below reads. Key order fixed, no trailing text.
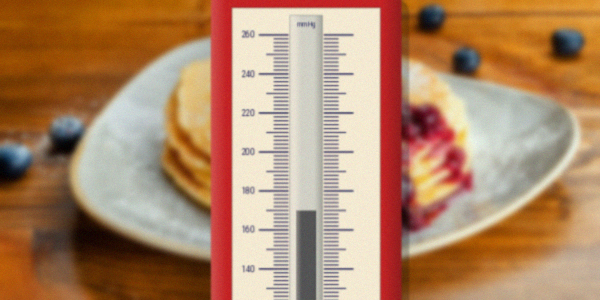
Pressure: {"value": 170, "unit": "mmHg"}
